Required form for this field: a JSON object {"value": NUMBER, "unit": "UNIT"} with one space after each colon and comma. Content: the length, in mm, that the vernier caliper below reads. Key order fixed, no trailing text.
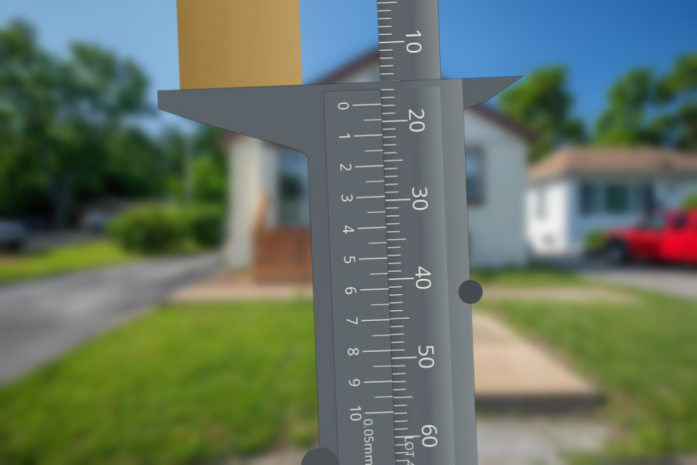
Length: {"value": 17.8, "unit": "mm"}
